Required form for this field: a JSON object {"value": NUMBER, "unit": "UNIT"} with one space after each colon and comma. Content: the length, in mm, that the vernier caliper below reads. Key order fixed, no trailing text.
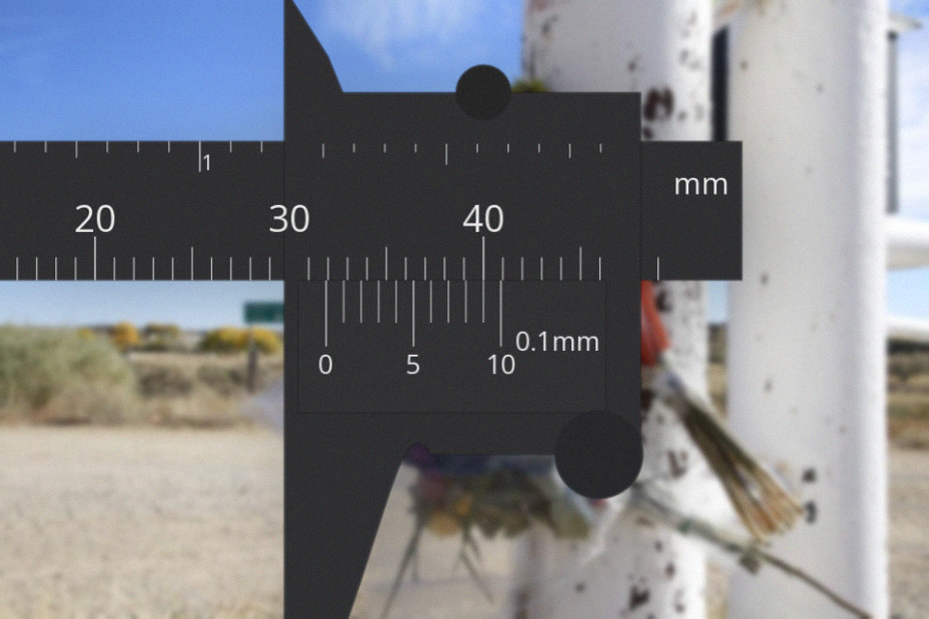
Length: {"value": 31.9, "unit": "mm"}
